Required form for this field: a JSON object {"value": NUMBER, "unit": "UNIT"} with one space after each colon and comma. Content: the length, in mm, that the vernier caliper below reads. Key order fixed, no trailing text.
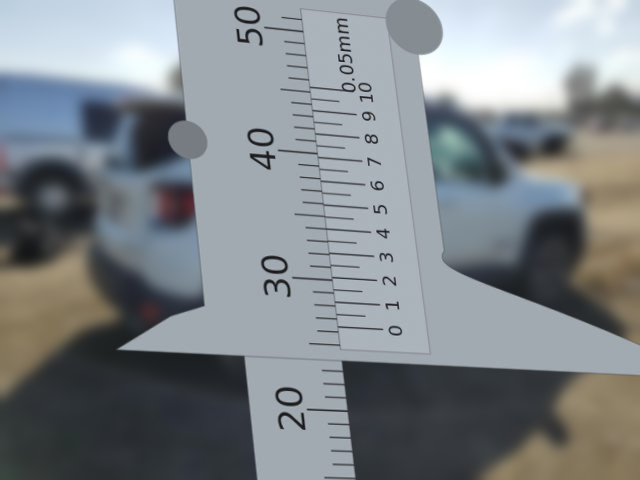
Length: {"value": 26.4, "unit": "mm"}
